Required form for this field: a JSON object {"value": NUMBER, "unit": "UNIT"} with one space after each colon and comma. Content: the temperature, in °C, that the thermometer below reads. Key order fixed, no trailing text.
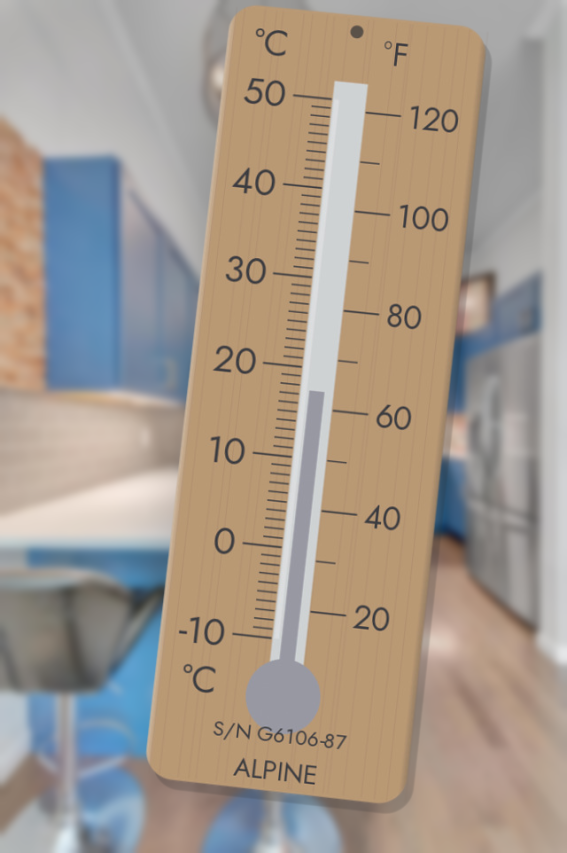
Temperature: {"value": 17.5, "unit": "°C"}
